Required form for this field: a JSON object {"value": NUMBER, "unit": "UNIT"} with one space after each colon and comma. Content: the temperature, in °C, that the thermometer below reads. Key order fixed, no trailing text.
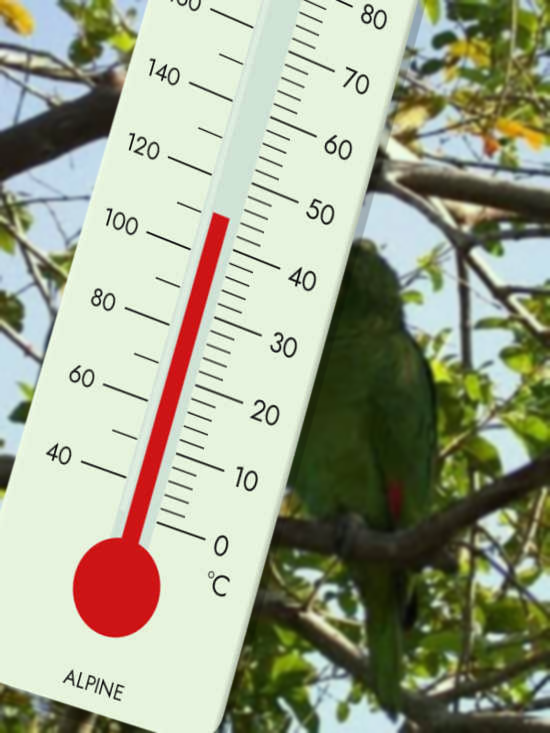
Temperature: {"value": 44, "unit": "°C"}
